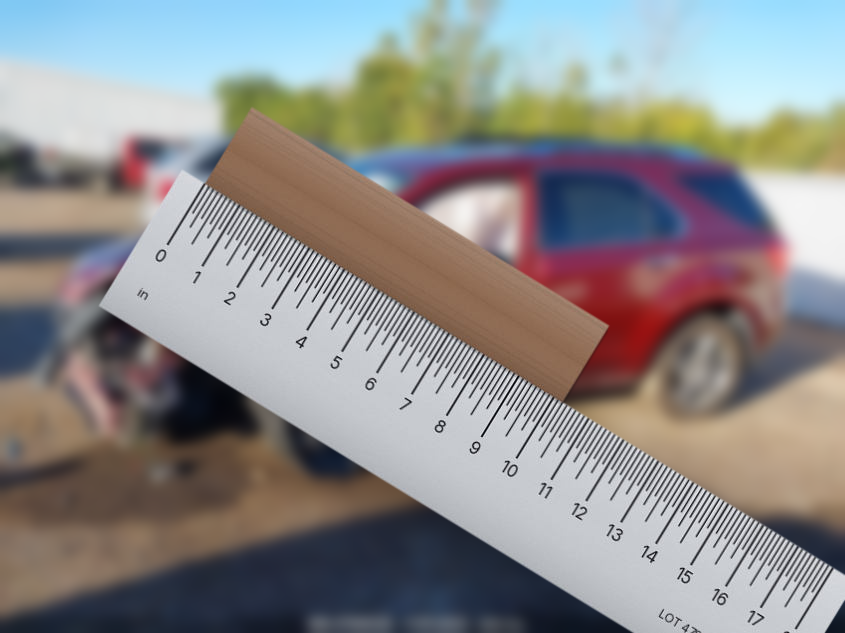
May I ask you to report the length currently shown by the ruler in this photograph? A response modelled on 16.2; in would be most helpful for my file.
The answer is 10.25; in
